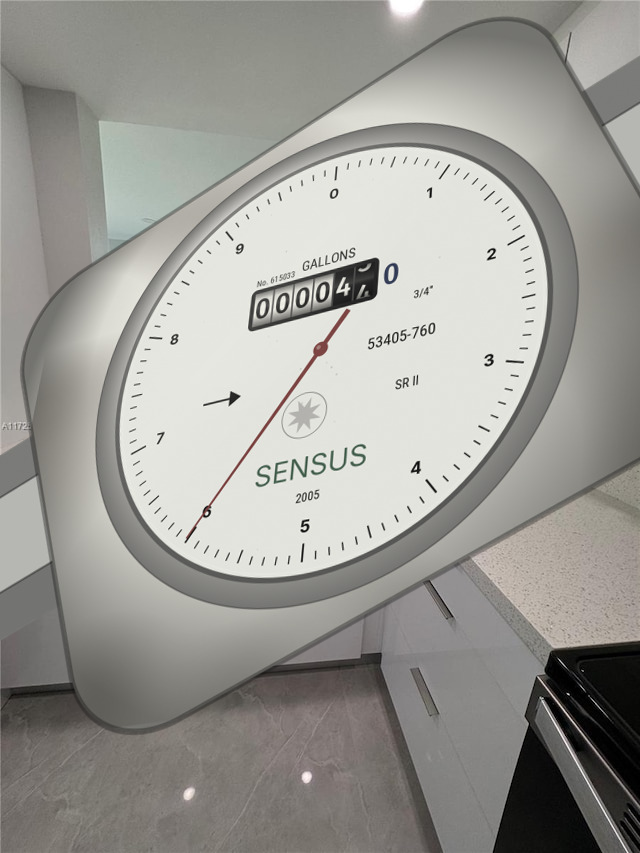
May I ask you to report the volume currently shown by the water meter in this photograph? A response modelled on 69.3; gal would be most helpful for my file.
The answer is 436.0; gal
